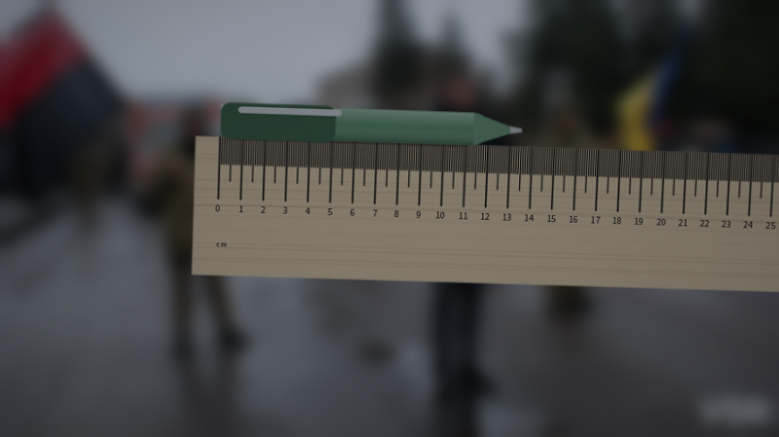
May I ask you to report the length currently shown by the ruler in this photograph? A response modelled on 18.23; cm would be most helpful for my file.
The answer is 13.5; cm
